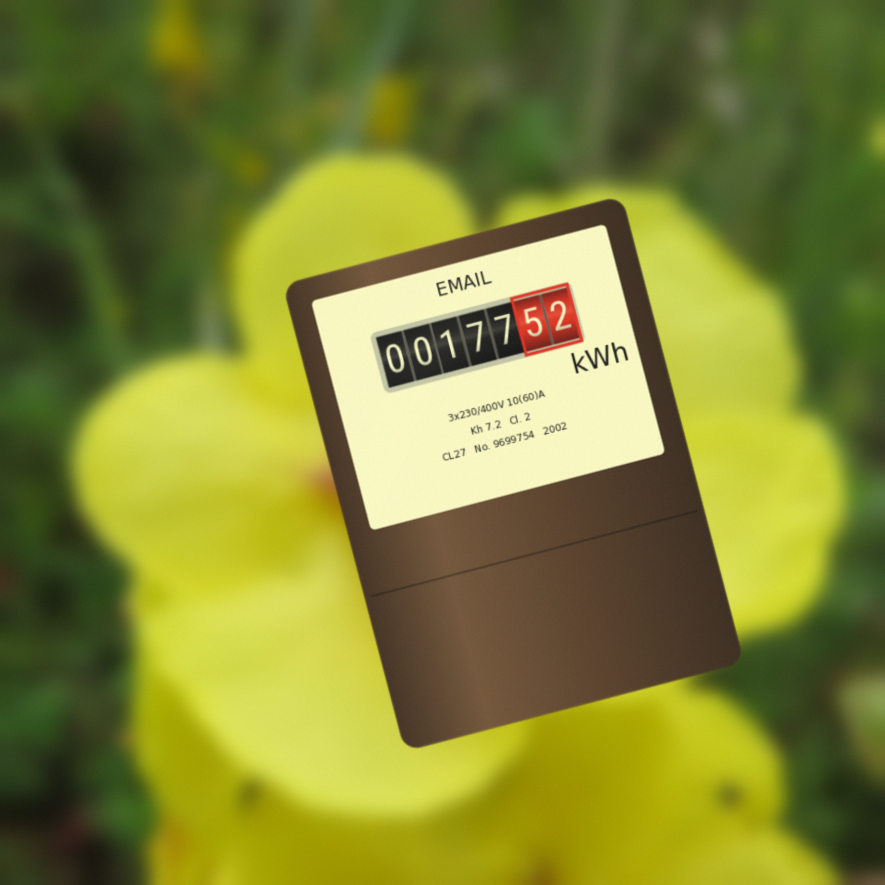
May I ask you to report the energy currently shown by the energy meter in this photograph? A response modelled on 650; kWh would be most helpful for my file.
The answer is 177.52; kWh
